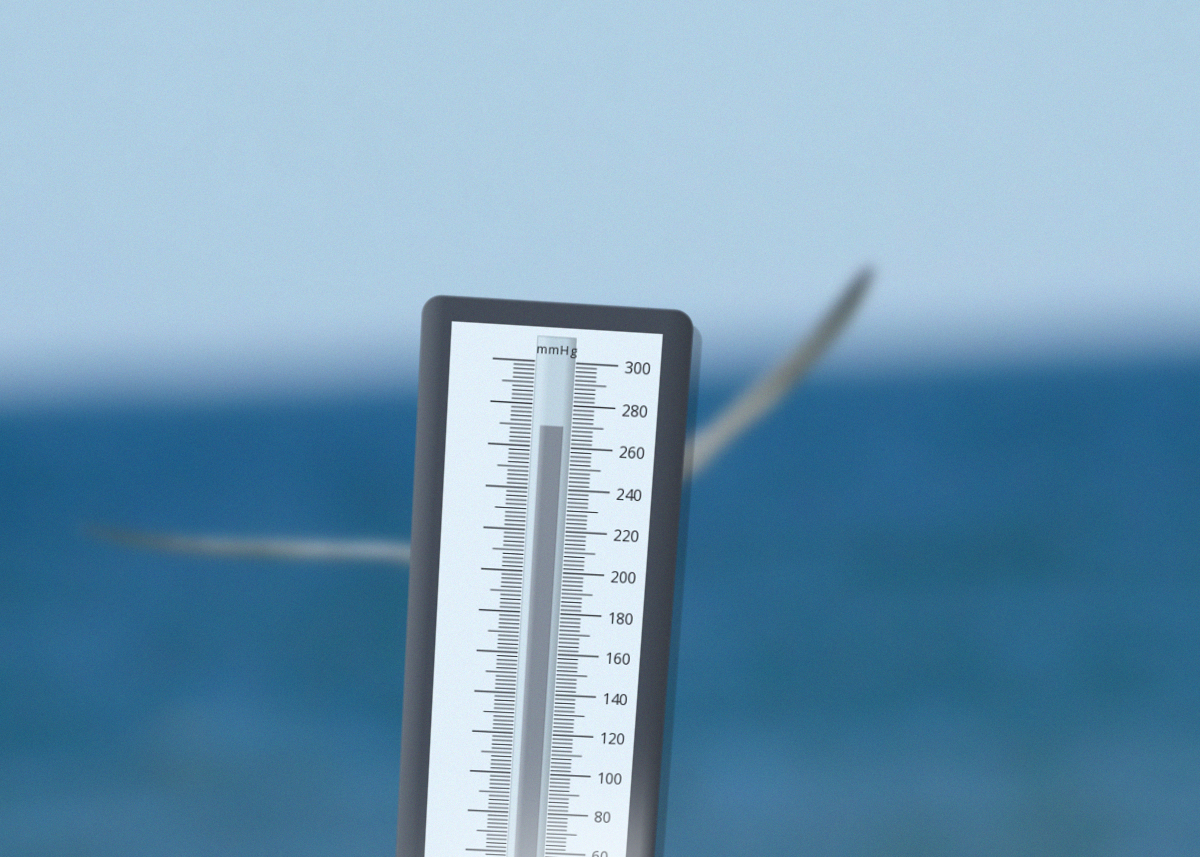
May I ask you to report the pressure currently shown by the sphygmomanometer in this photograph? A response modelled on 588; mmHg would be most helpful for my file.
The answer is 270; mmHg
